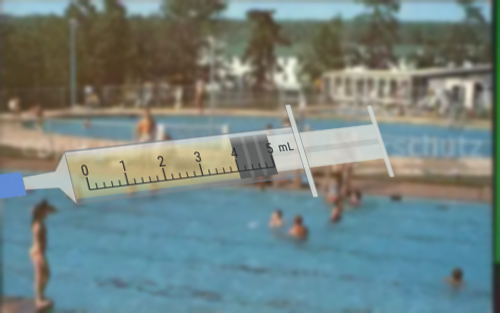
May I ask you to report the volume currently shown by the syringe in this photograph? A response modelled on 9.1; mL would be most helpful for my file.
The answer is 4; mL
